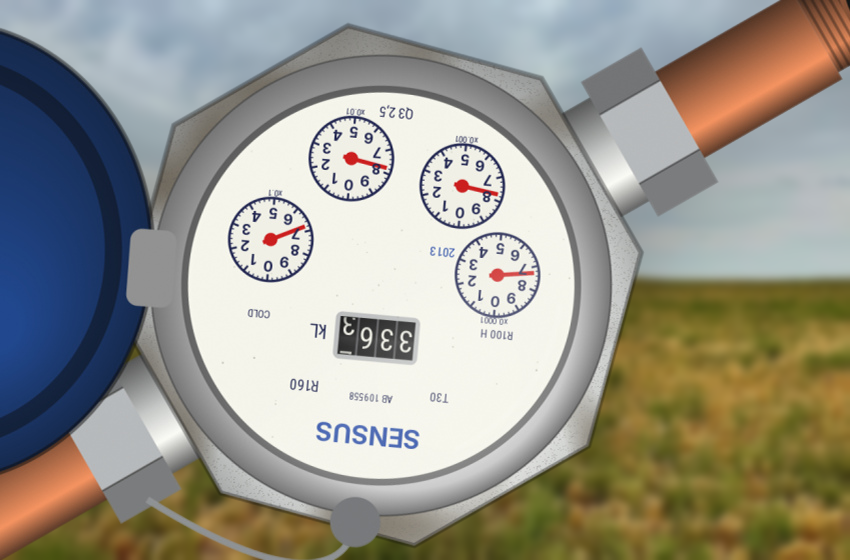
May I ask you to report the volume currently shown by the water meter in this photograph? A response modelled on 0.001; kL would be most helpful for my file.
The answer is 3362.6777; kL
